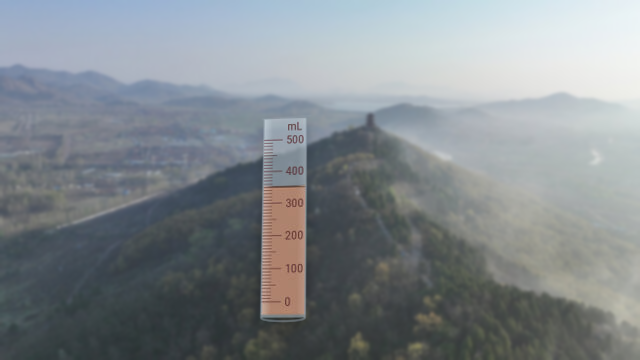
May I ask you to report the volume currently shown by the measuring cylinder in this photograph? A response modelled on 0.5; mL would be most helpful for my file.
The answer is 350; mL
